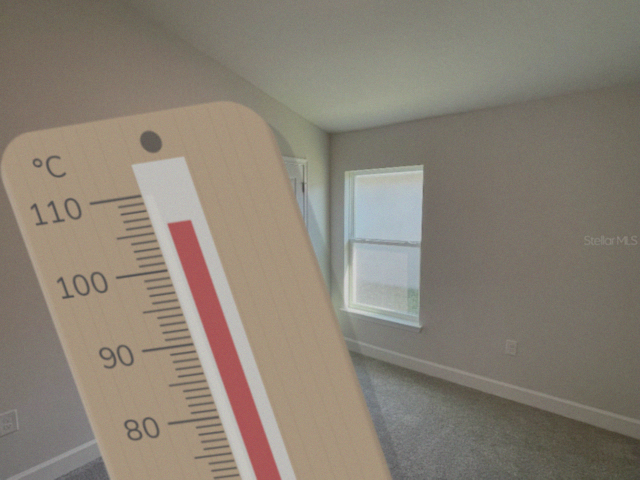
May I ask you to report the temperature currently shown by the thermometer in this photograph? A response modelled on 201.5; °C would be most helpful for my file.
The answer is 106; °C
